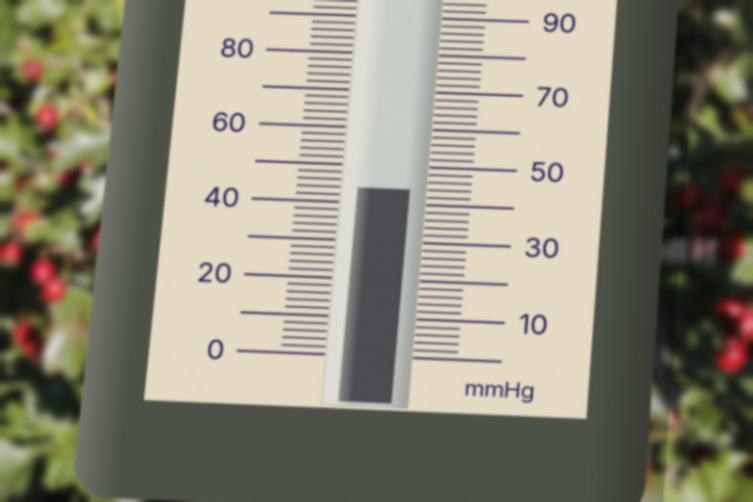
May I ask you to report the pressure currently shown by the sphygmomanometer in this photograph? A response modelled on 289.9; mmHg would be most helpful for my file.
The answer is 44; mmHg
